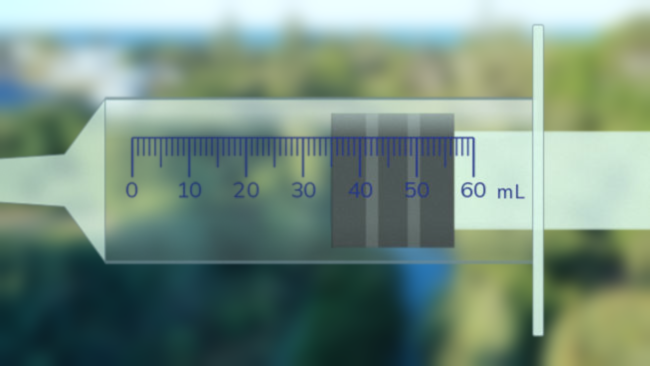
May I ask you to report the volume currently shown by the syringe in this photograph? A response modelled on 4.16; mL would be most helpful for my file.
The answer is 35; mL
